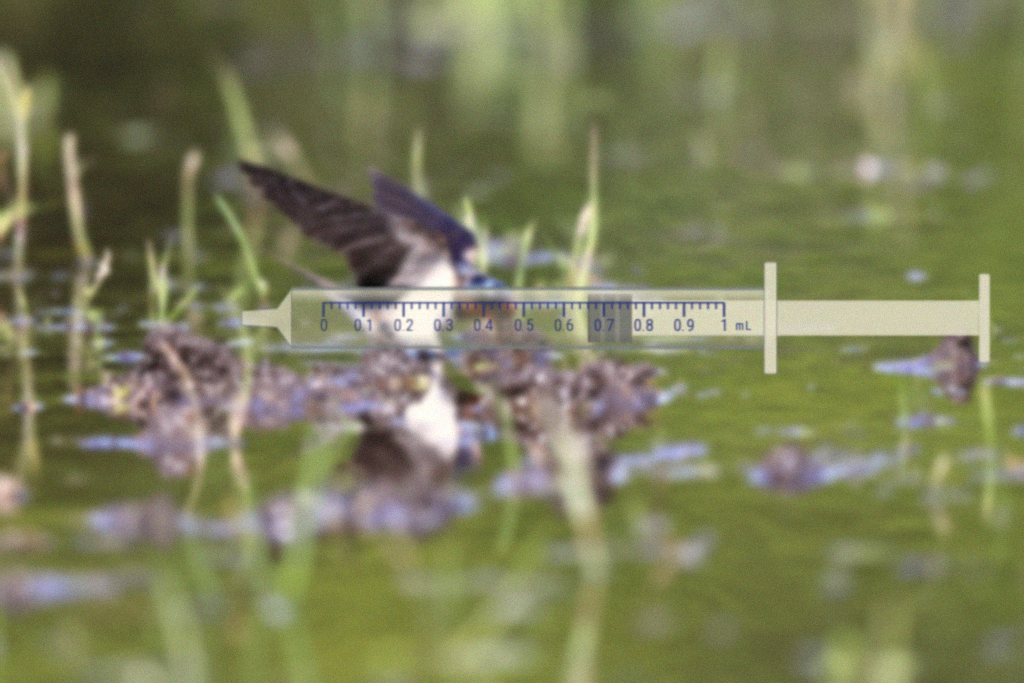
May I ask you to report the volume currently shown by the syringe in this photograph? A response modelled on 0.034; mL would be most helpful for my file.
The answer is 0.66; mL
